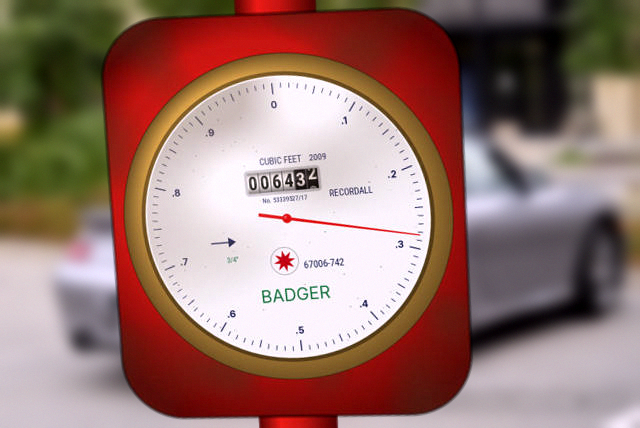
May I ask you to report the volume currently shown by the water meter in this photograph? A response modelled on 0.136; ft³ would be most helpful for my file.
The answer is 6432.28; ft³
